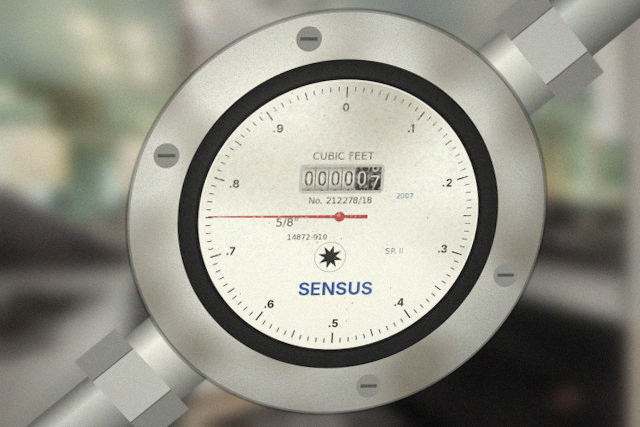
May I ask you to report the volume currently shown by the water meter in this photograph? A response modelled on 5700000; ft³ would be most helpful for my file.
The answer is 6.75; ft³
